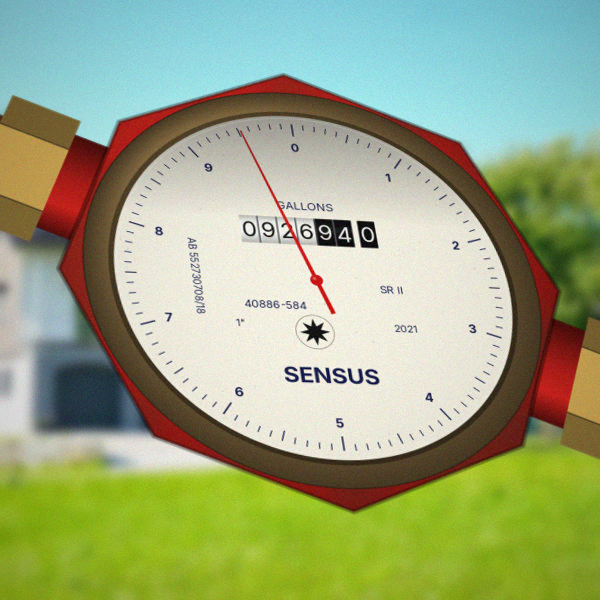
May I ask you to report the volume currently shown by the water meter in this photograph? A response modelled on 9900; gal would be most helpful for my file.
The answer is 926939.5; gal
